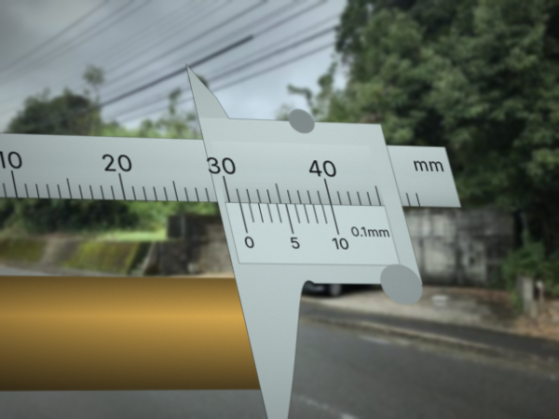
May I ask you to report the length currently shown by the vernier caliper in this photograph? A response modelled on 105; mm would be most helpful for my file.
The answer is 31.0; mm
